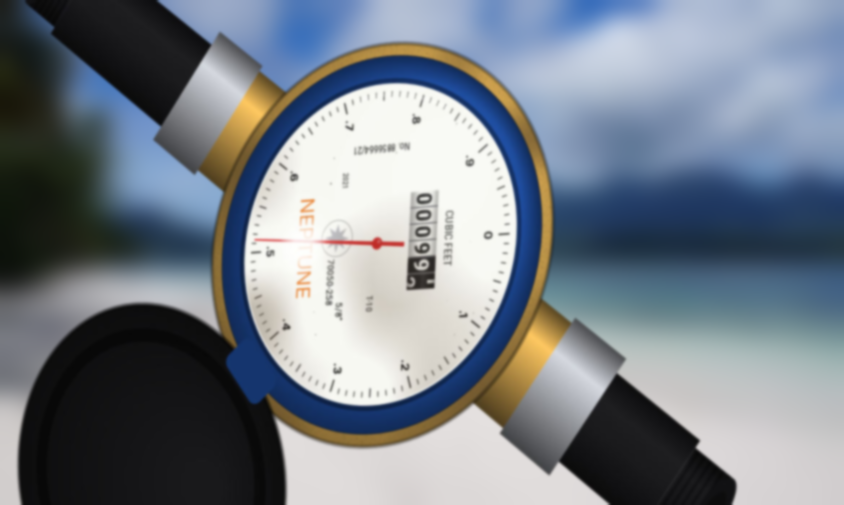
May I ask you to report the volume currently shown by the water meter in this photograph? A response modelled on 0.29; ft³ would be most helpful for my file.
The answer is 991.51; ft³
